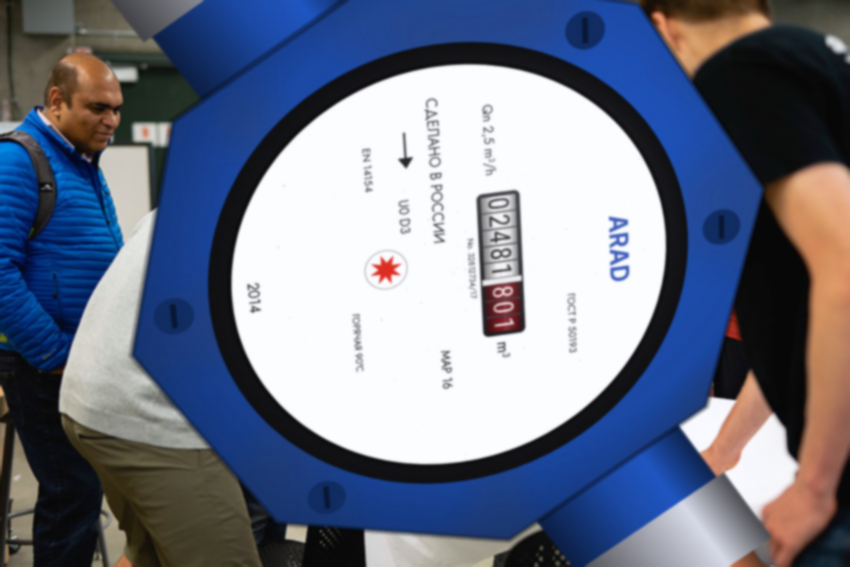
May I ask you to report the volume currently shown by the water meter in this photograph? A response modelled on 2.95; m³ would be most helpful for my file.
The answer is 2481.801; m³
